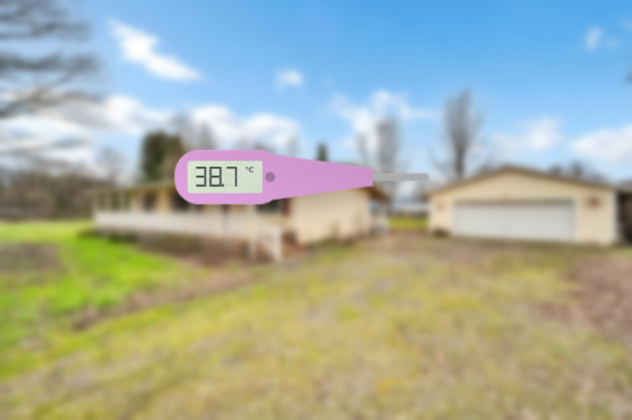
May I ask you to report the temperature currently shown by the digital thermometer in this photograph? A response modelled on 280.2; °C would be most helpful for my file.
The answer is 38.7; °C
